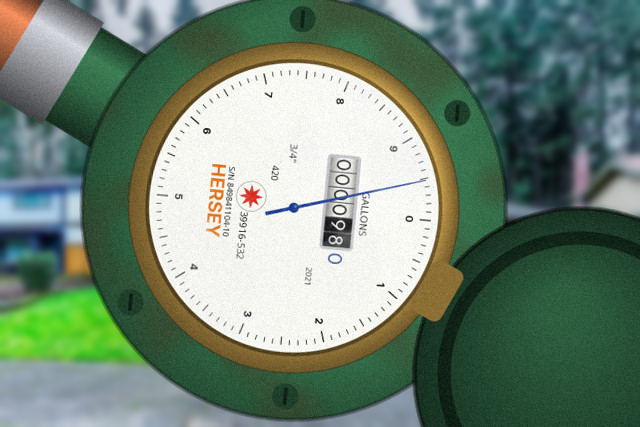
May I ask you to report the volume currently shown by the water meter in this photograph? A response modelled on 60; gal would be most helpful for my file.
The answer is 979.5; gal
